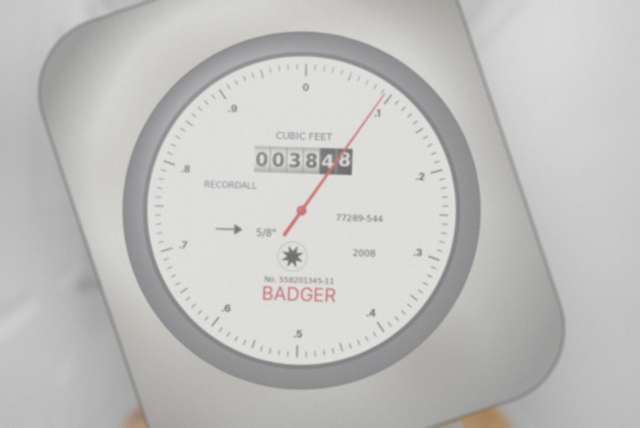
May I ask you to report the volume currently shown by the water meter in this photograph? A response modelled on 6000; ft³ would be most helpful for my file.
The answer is 3848.09; ft³
